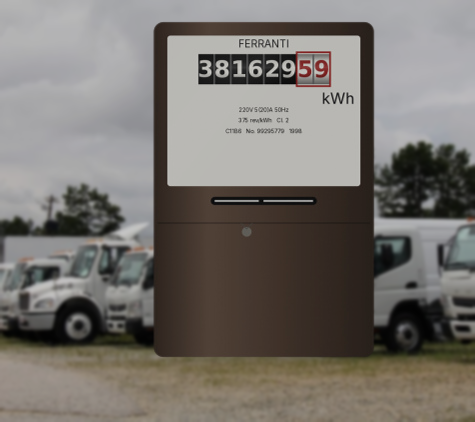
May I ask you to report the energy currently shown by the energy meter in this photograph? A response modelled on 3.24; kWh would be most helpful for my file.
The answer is 381629.59; kWh
